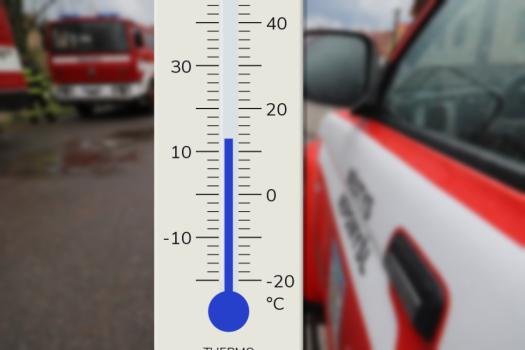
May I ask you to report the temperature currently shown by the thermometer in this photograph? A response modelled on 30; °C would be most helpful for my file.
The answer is 13; °C
